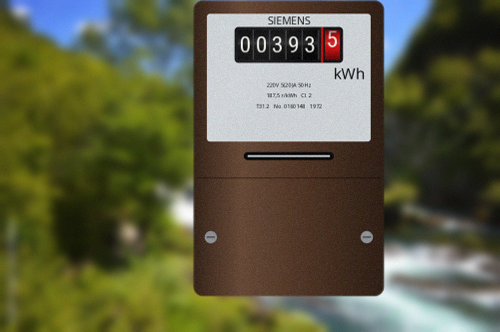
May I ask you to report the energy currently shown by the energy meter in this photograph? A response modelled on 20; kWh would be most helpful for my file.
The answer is 393.5; kWh
